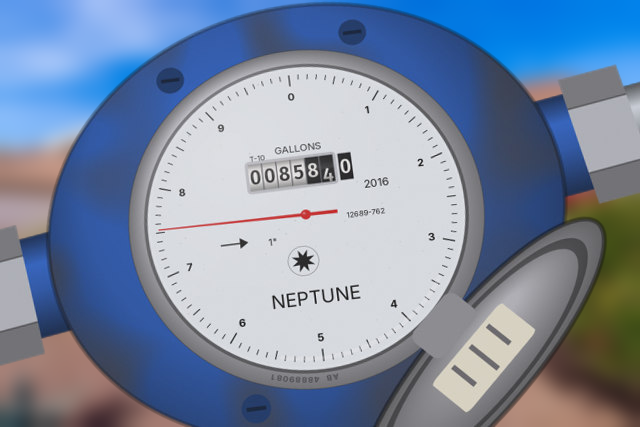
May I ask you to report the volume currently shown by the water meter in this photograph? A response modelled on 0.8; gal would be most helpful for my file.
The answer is 85837.5; gal
